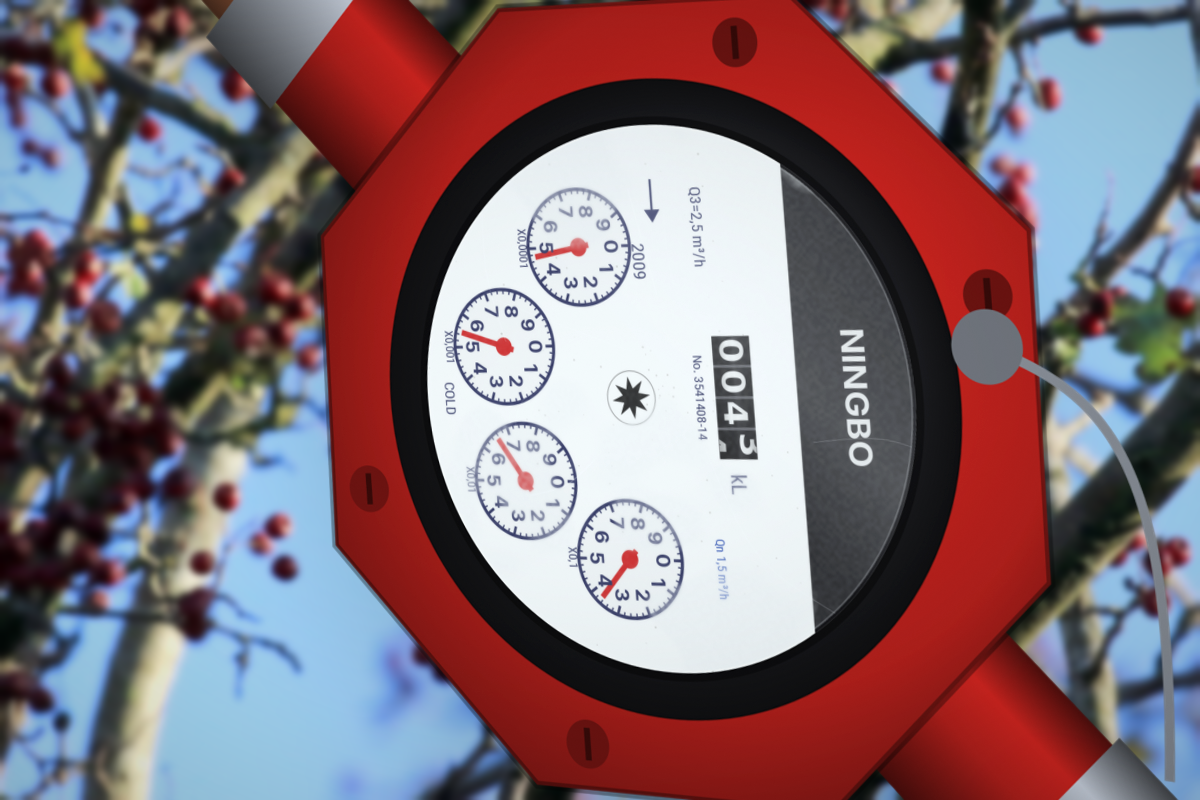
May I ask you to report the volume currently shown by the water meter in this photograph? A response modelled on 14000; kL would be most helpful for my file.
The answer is 43.3654; kL
